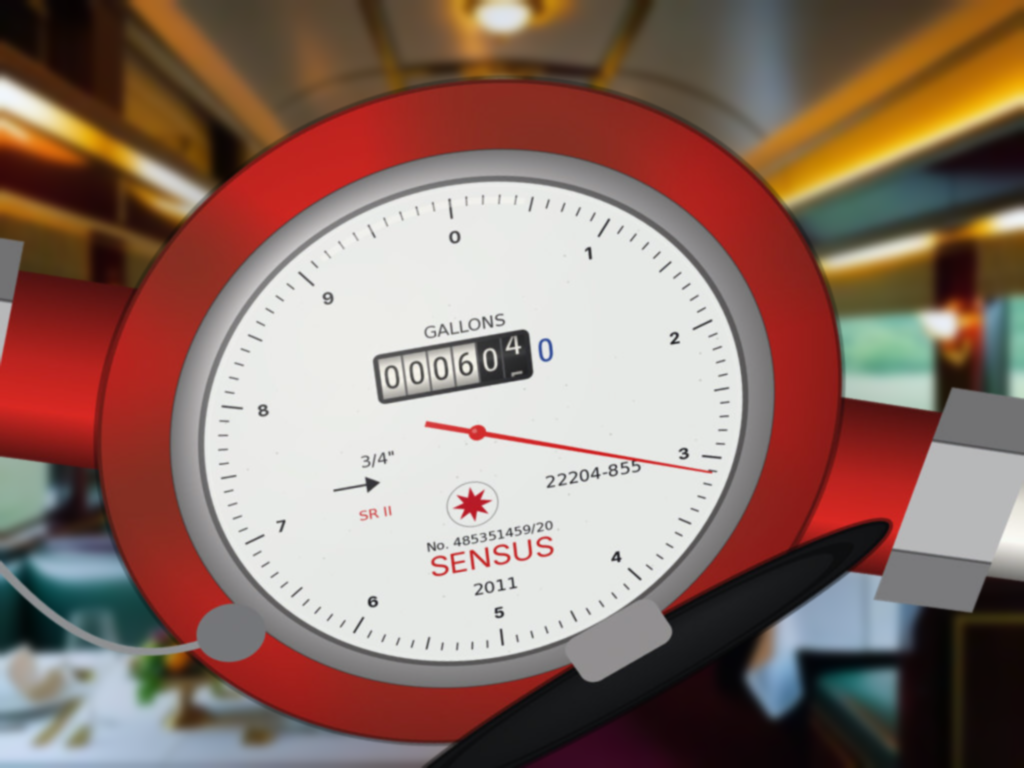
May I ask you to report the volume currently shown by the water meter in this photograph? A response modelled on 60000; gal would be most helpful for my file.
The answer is 6043.1; gal
